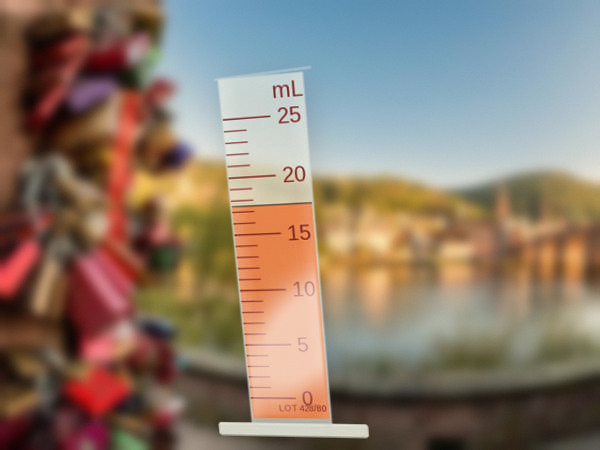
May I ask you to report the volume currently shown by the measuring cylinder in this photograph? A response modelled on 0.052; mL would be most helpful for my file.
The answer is 17.5; mL
